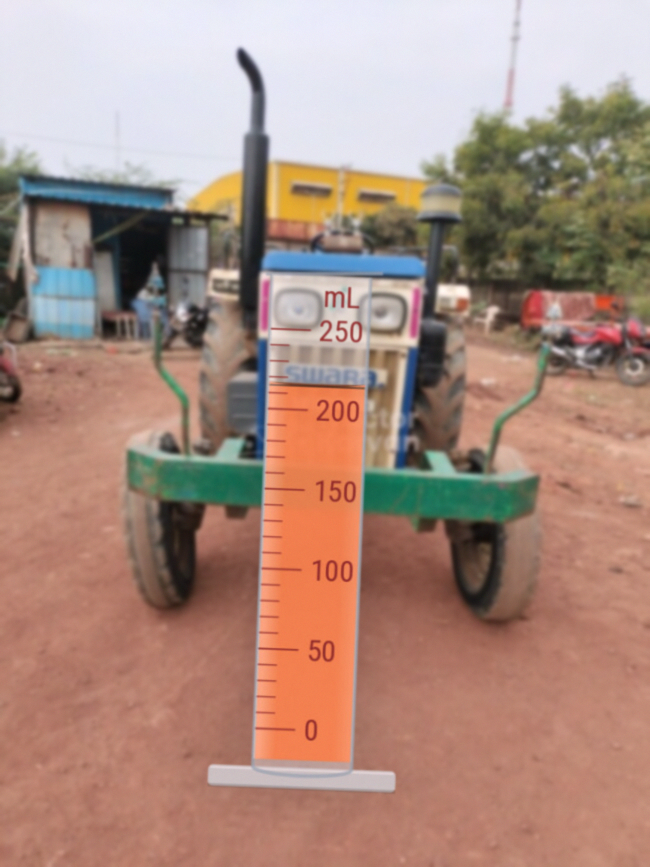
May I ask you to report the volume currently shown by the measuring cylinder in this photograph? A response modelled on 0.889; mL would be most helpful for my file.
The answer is 215; mL
